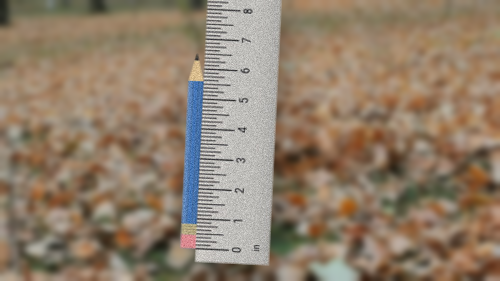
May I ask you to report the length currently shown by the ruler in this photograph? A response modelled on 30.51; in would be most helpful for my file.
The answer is 6.5; in
